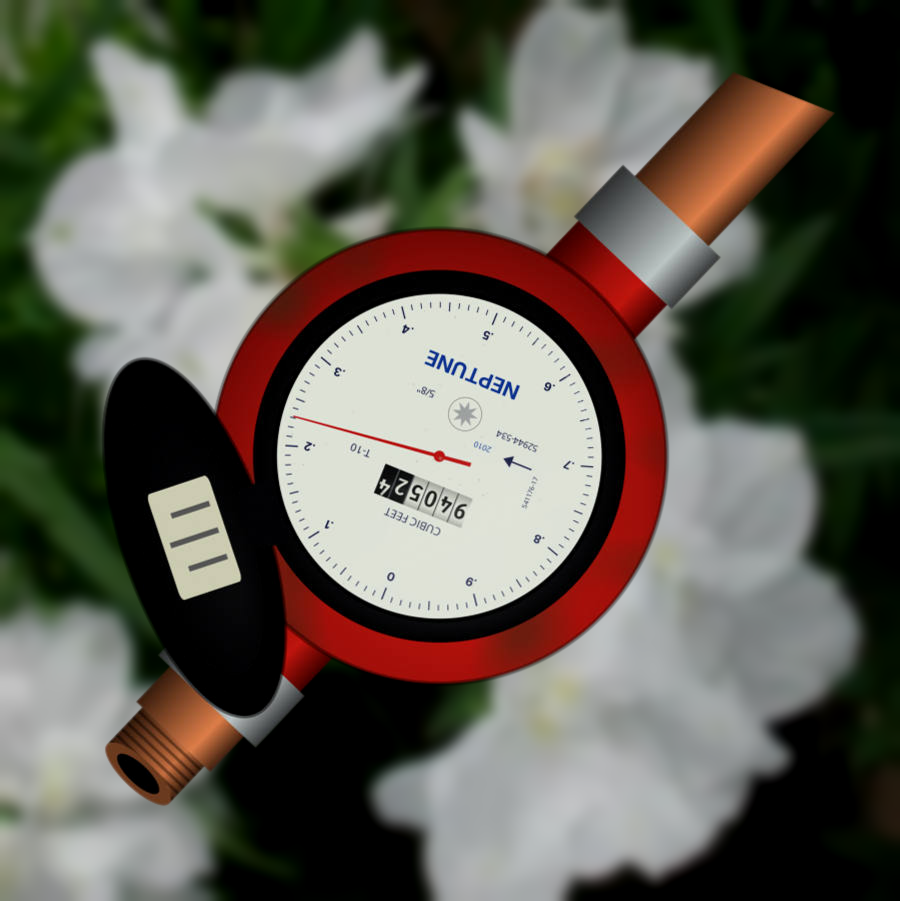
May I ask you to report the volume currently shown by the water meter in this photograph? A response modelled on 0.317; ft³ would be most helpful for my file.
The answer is 940524.23; ft³
